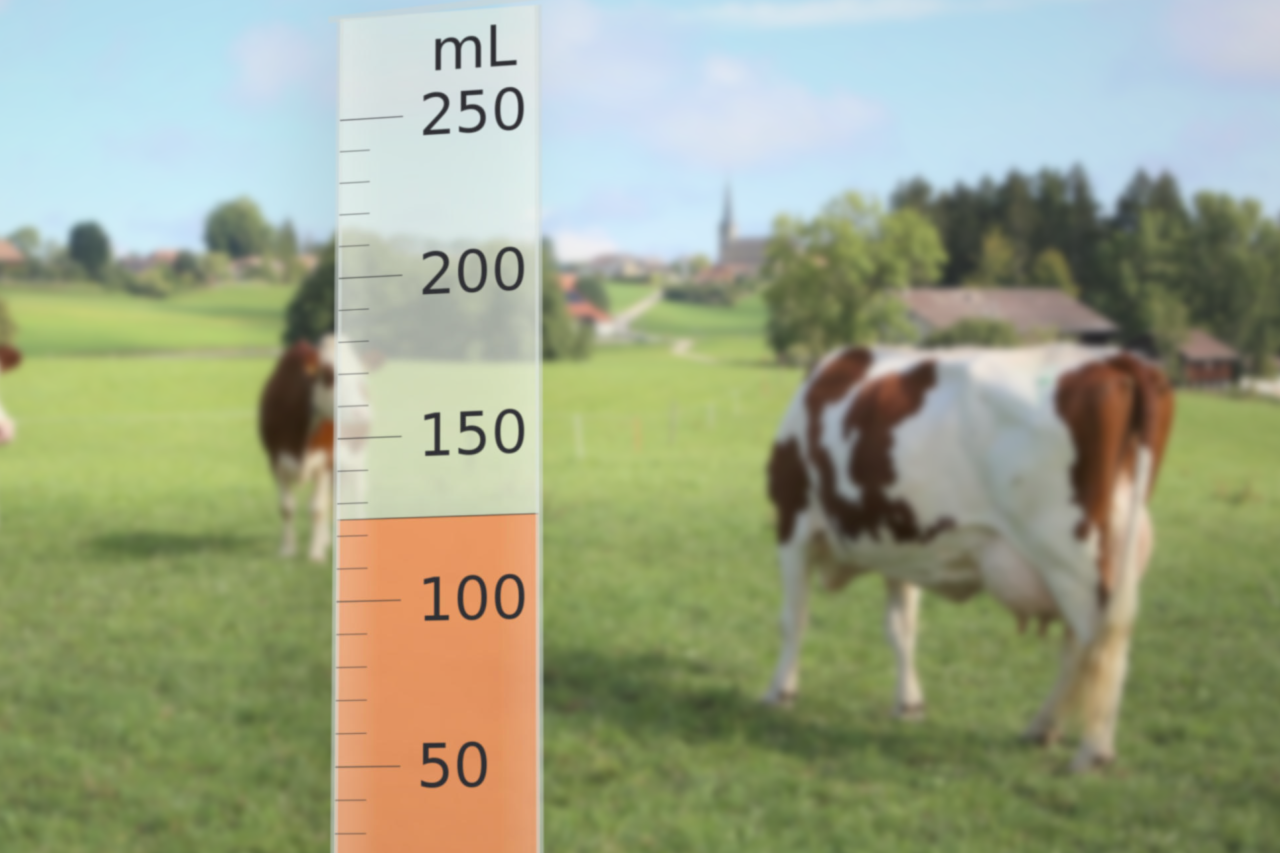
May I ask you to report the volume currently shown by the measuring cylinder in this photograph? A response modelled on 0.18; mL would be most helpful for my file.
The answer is 125; mL
